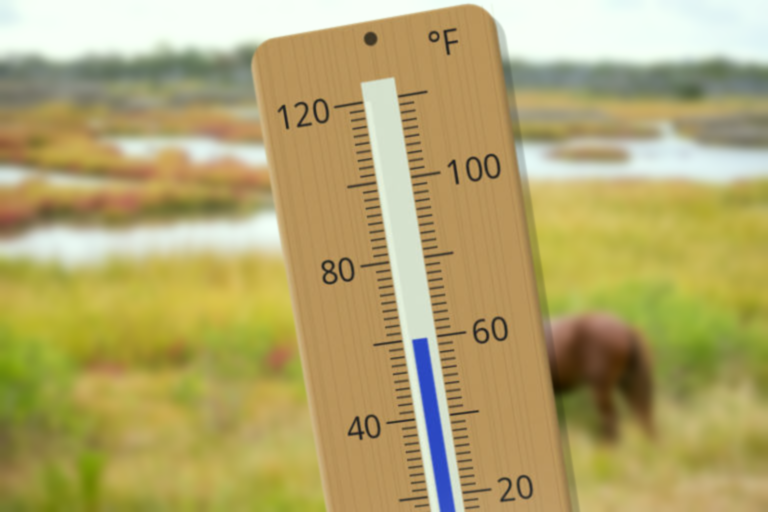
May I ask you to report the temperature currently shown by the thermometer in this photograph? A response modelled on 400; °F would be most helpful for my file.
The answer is 60; °F
